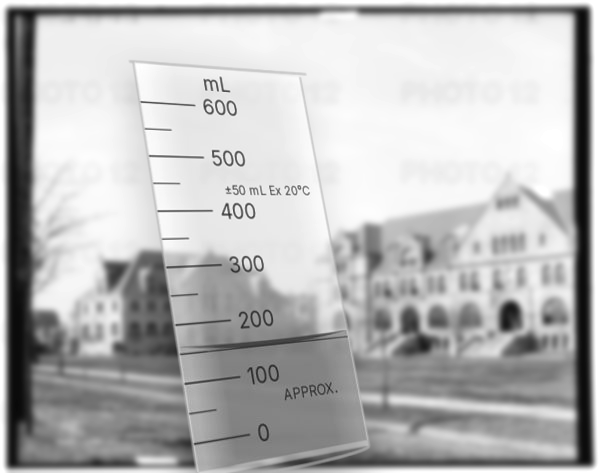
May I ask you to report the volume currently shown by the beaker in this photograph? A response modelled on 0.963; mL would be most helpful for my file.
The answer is 150; mL
